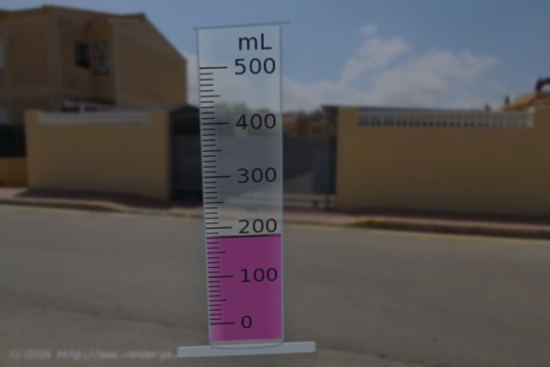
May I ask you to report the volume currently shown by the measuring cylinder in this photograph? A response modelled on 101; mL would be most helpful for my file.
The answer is 180; mL
